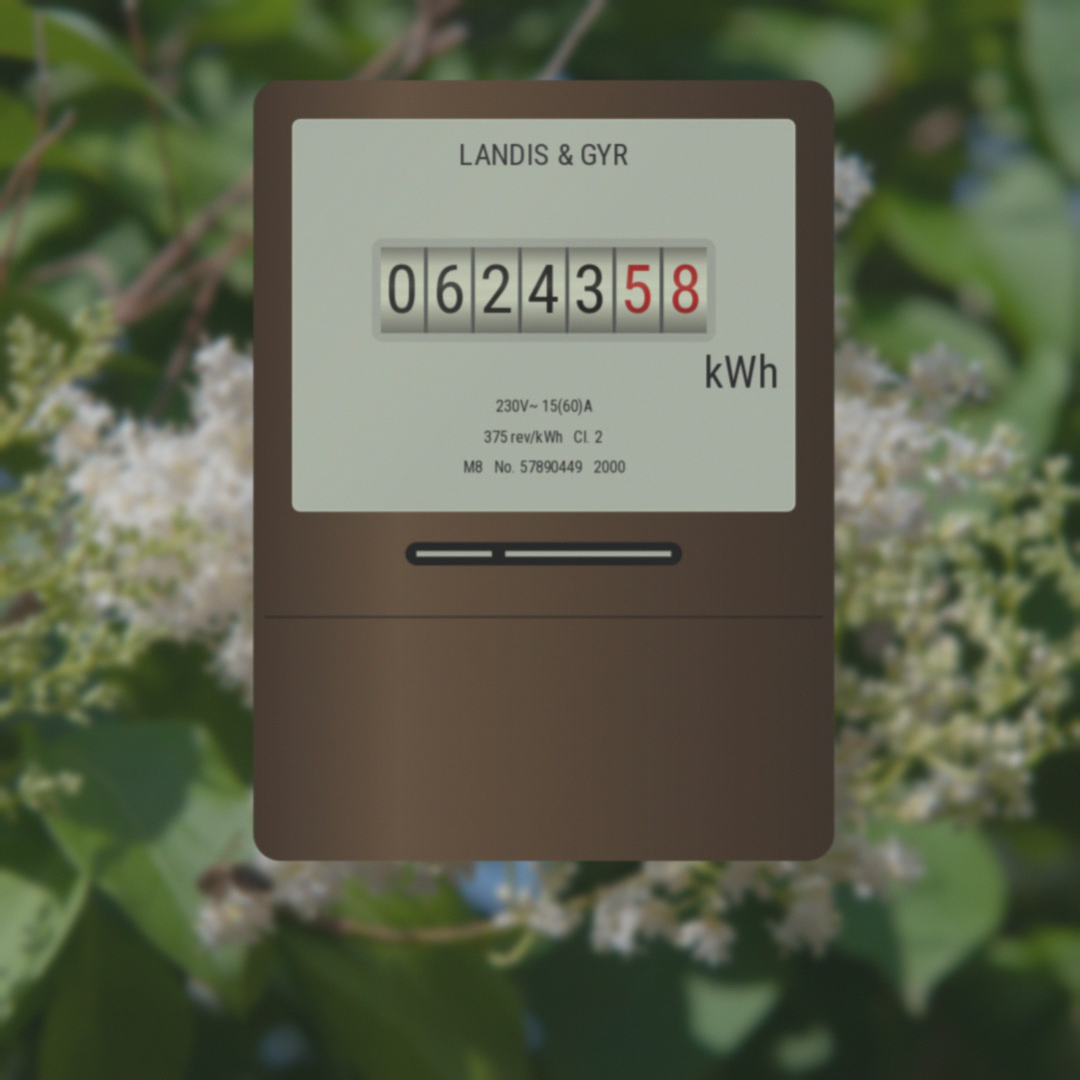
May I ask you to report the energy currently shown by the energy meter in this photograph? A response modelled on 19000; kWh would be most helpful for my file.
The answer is 6243.58; kWh
